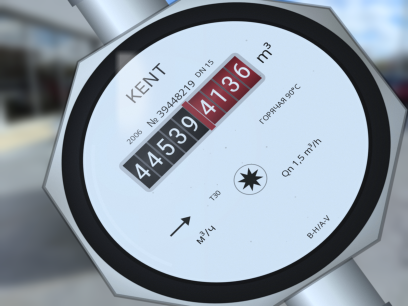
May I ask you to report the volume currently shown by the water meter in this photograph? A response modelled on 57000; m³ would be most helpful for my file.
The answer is 44539.4136; m³
